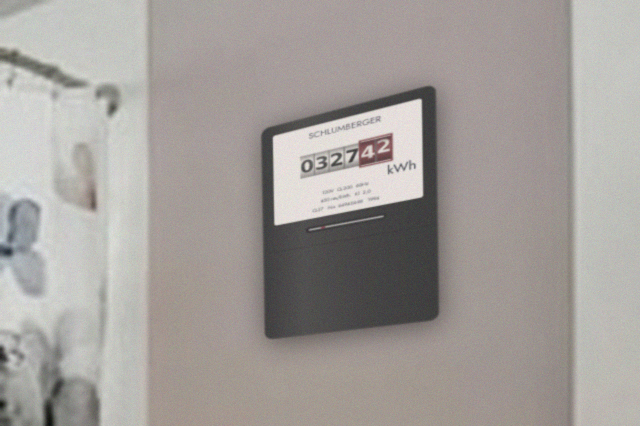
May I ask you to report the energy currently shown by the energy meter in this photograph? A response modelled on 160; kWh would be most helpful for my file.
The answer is 327.42; kWh
